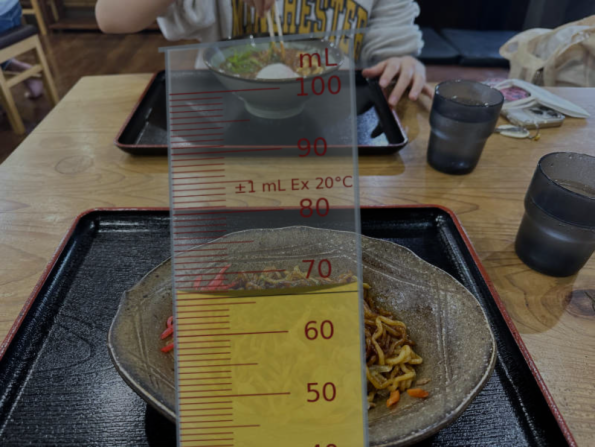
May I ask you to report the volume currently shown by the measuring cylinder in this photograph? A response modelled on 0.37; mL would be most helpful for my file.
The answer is 66; mL
